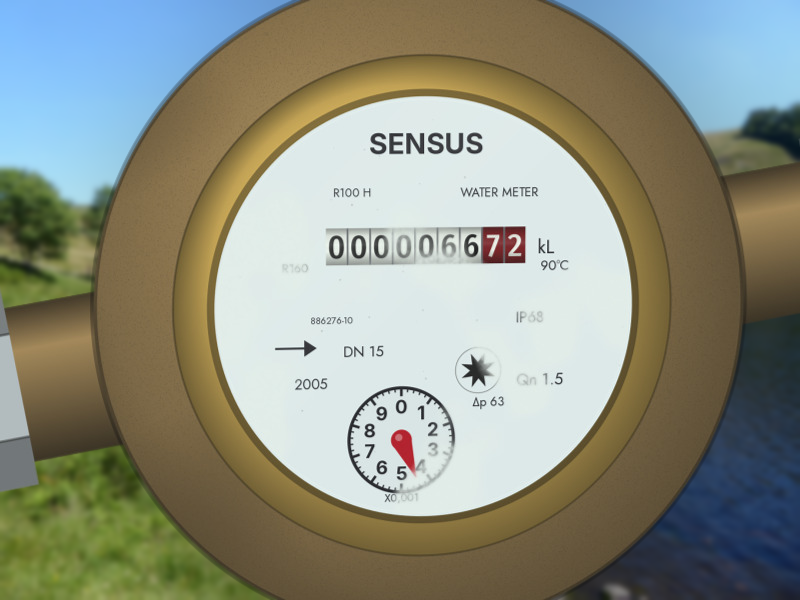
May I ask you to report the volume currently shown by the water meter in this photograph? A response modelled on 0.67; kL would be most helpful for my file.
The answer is 66.724; kL
